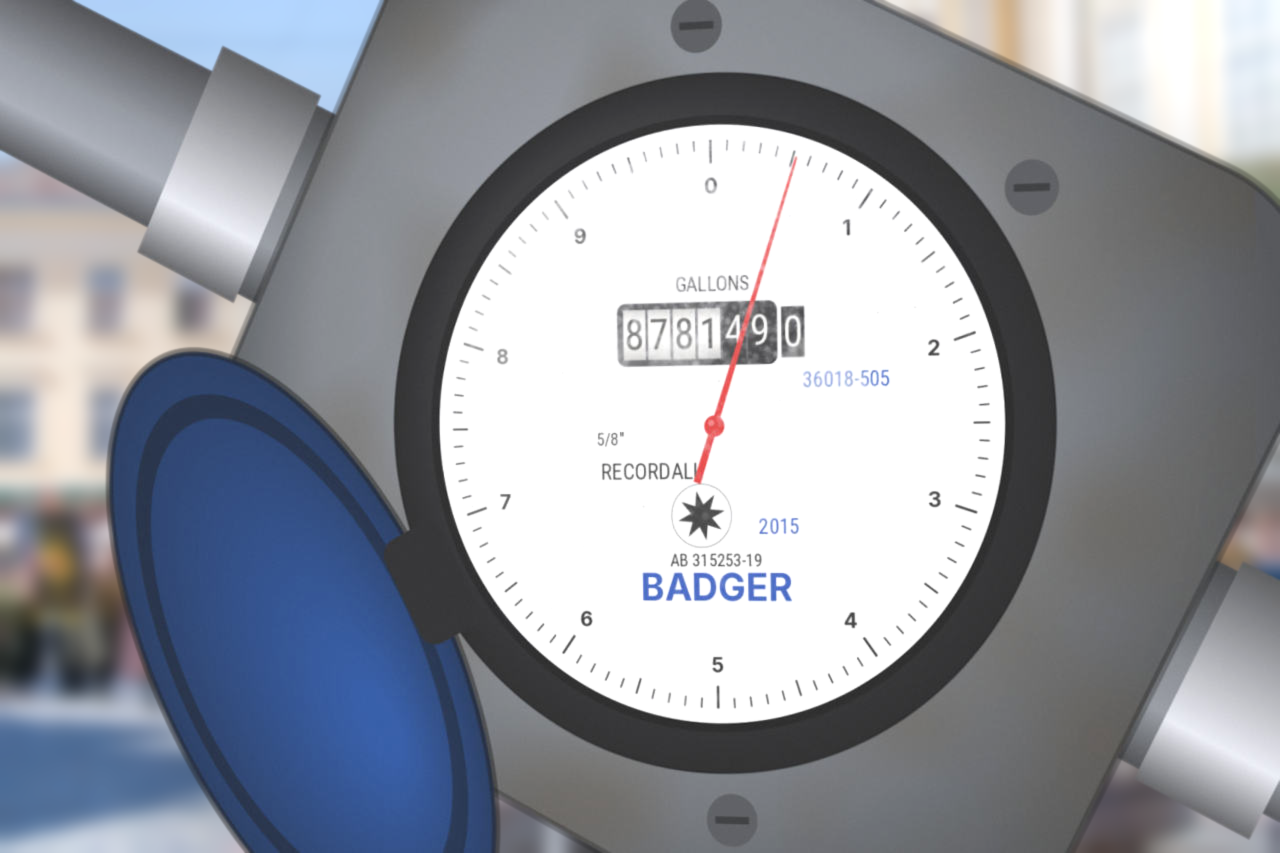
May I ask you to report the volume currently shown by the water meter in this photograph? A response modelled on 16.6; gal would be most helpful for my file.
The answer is 8781490.5; gal
